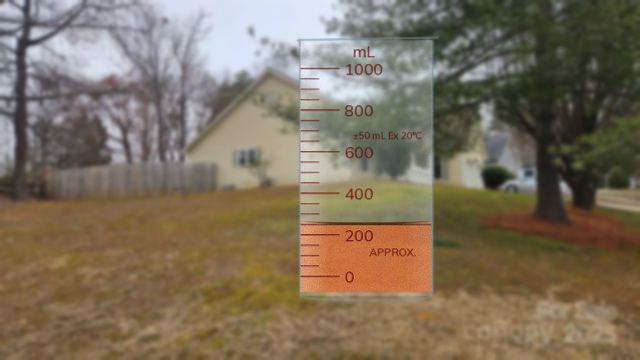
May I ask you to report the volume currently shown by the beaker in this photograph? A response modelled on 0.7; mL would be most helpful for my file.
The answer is 250; mL
